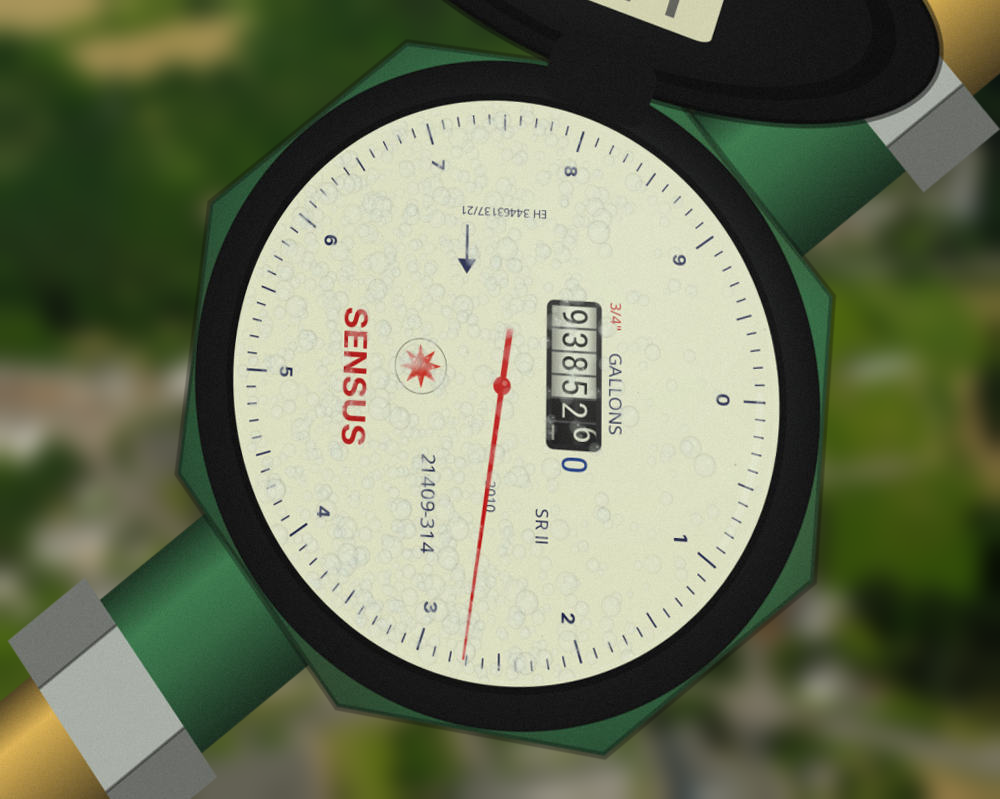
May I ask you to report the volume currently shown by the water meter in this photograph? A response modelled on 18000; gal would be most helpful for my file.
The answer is 9385262.7; gal
